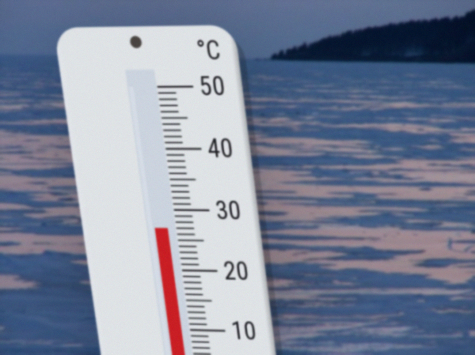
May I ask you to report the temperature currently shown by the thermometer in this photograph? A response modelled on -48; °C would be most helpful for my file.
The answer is 27; °C
